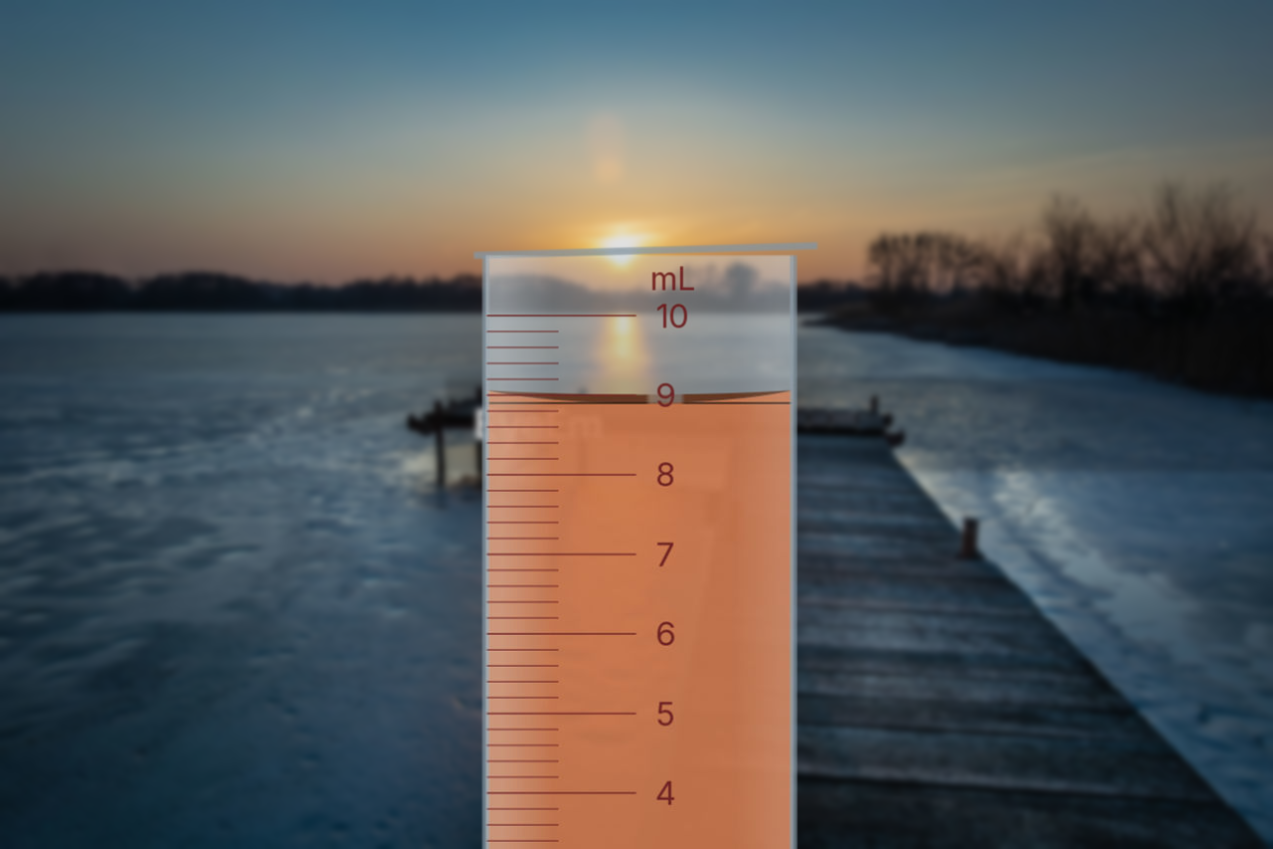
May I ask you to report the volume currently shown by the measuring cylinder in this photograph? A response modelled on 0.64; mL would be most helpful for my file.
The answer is 8.9; mL
